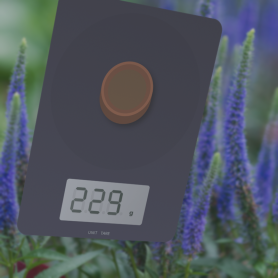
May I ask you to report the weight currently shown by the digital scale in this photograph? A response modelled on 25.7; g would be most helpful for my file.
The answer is 229; g
